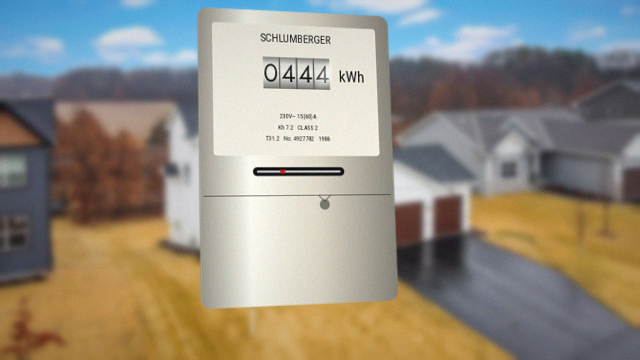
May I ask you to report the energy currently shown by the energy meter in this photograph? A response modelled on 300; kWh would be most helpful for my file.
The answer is 444; kWh
